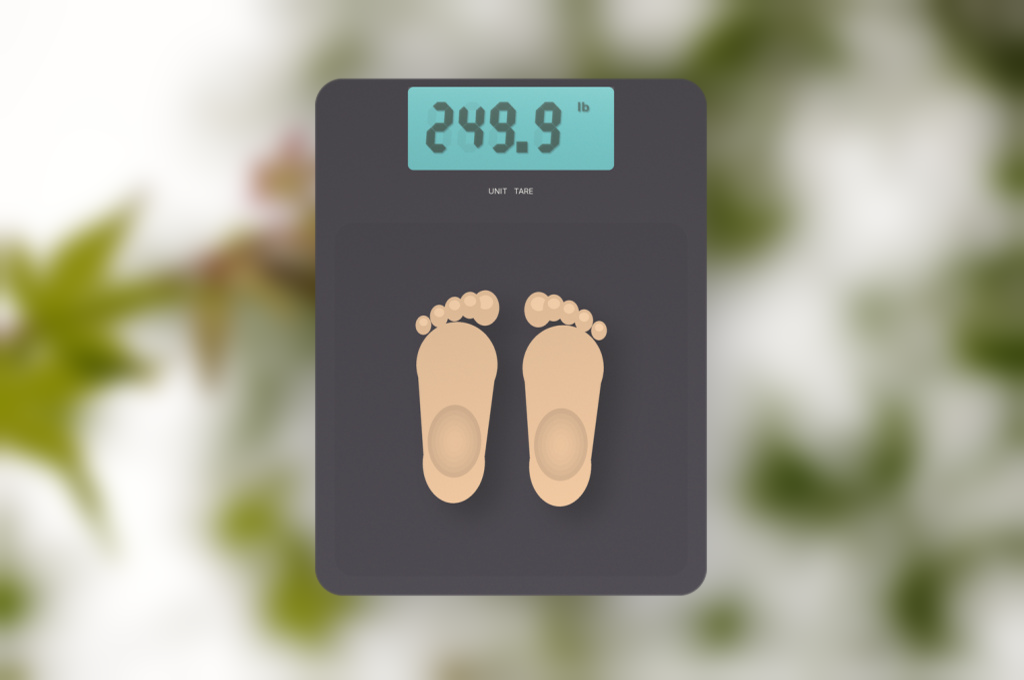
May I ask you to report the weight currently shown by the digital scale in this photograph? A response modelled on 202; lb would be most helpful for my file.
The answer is 249.9; lb
